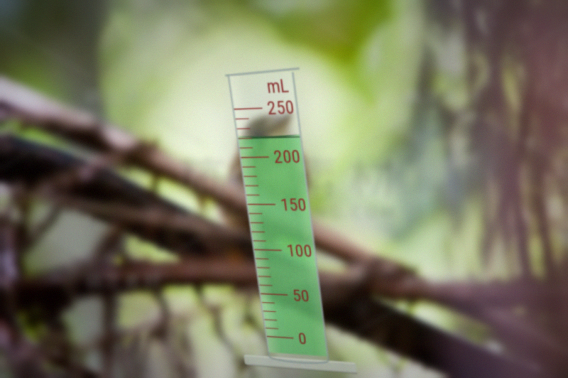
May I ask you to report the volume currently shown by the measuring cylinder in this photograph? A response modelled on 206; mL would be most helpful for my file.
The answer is 220; mL
